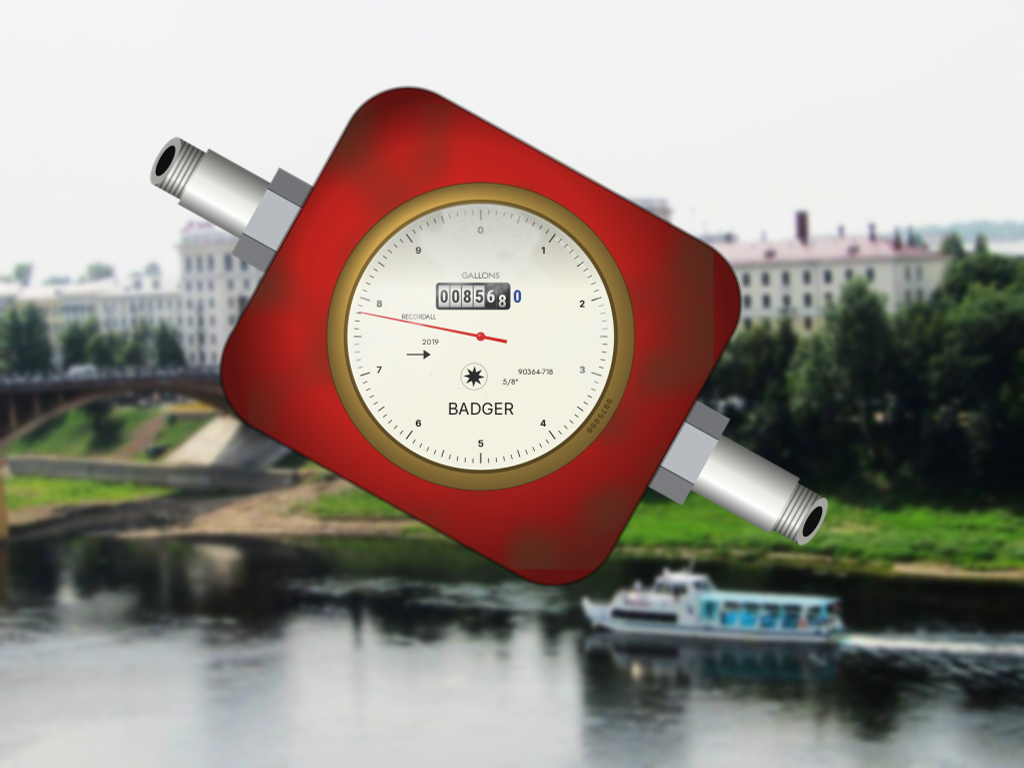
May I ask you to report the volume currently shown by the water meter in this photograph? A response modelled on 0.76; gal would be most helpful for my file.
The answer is 85677.8; gal
